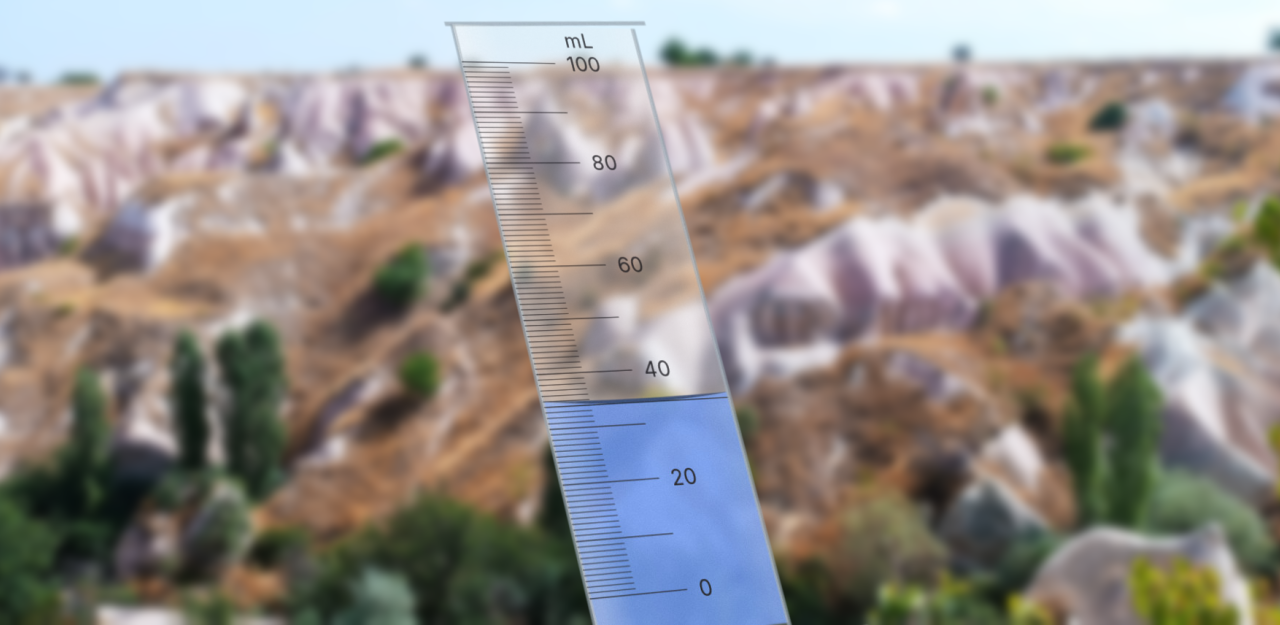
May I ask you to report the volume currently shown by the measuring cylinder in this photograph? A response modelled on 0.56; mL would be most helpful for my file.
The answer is 34; mL
